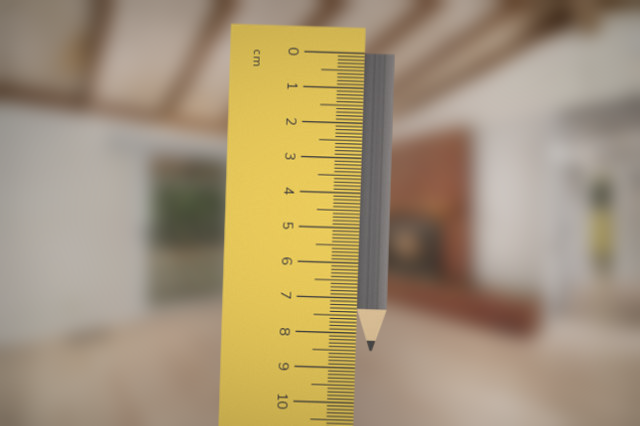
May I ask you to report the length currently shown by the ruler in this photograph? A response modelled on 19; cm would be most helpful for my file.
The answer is 8.5; cm
